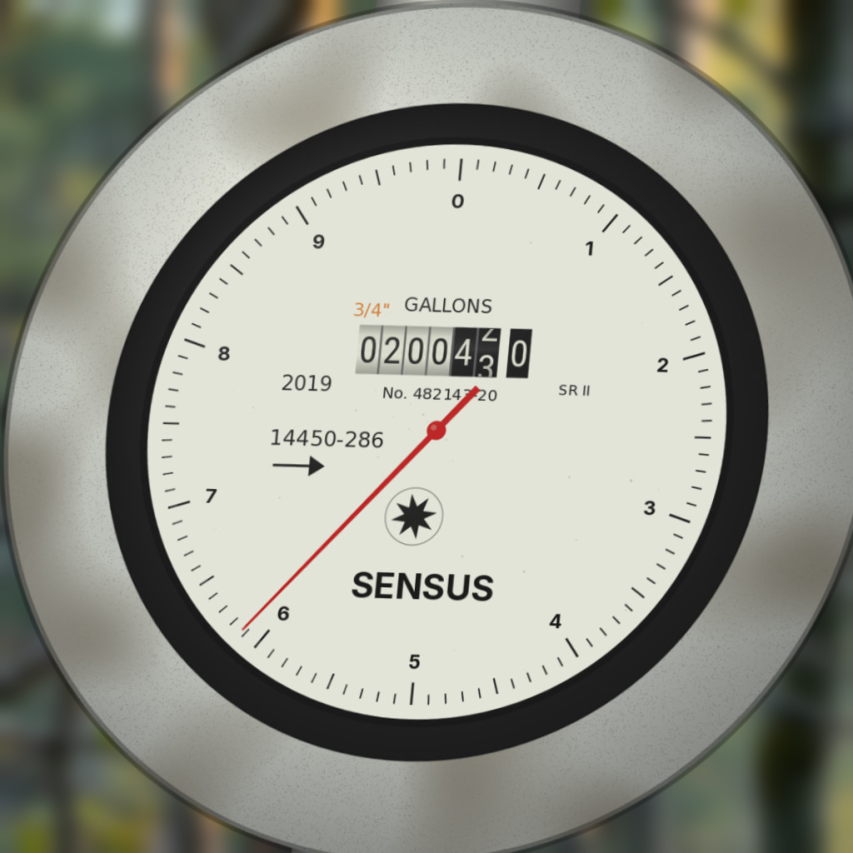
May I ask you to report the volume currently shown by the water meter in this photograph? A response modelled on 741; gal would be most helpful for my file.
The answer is 200426.1; gal
